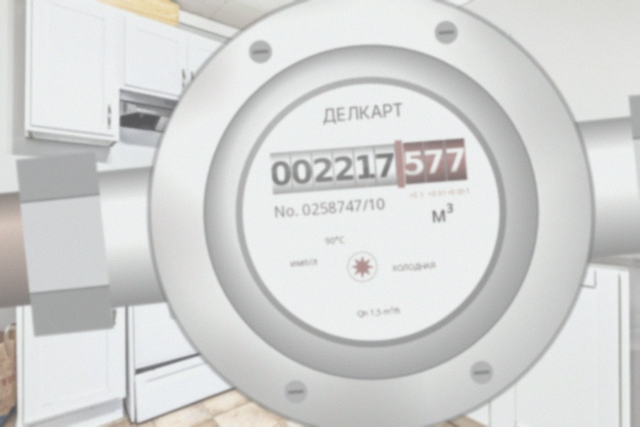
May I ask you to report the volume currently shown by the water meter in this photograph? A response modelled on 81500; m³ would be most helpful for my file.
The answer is 2217.577; m³
